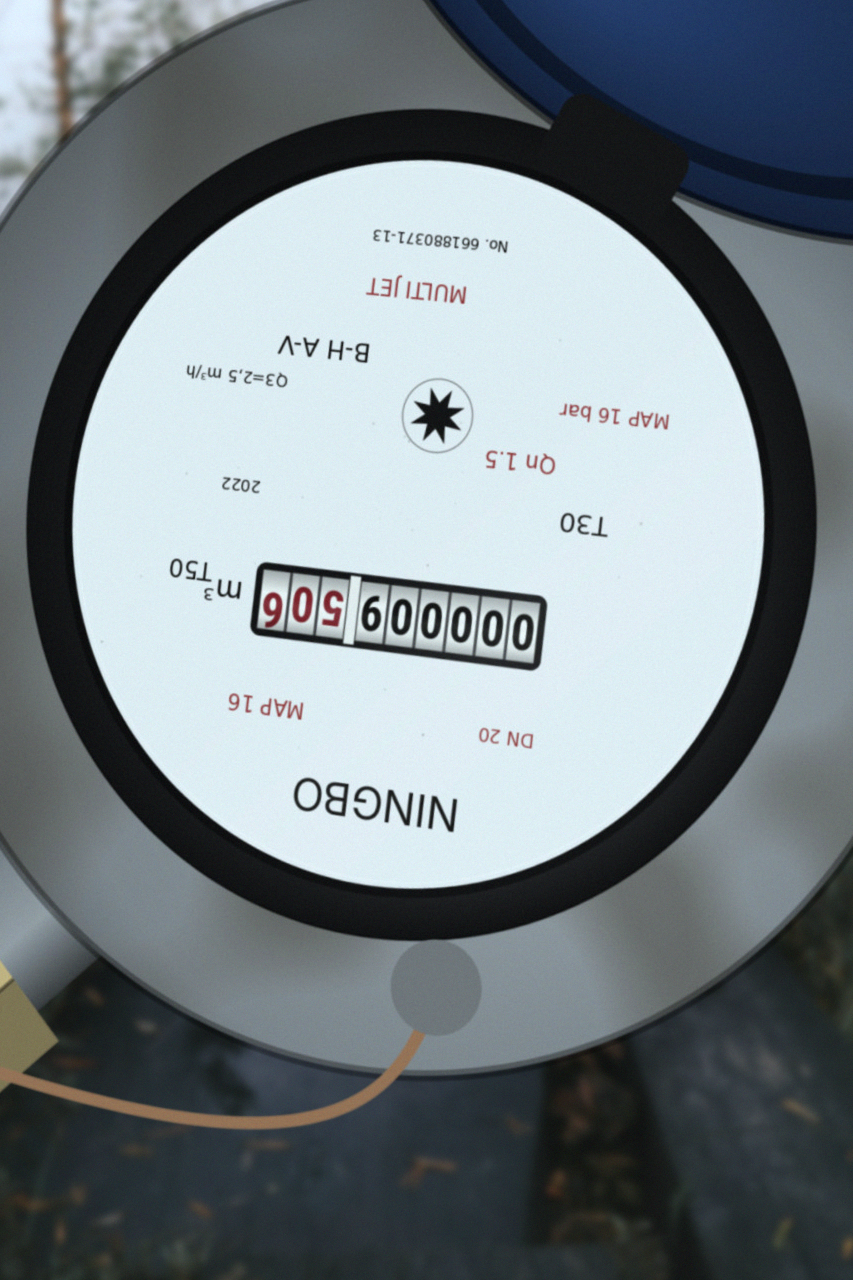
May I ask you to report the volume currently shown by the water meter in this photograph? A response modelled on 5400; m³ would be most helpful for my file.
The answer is 9.506; m³
